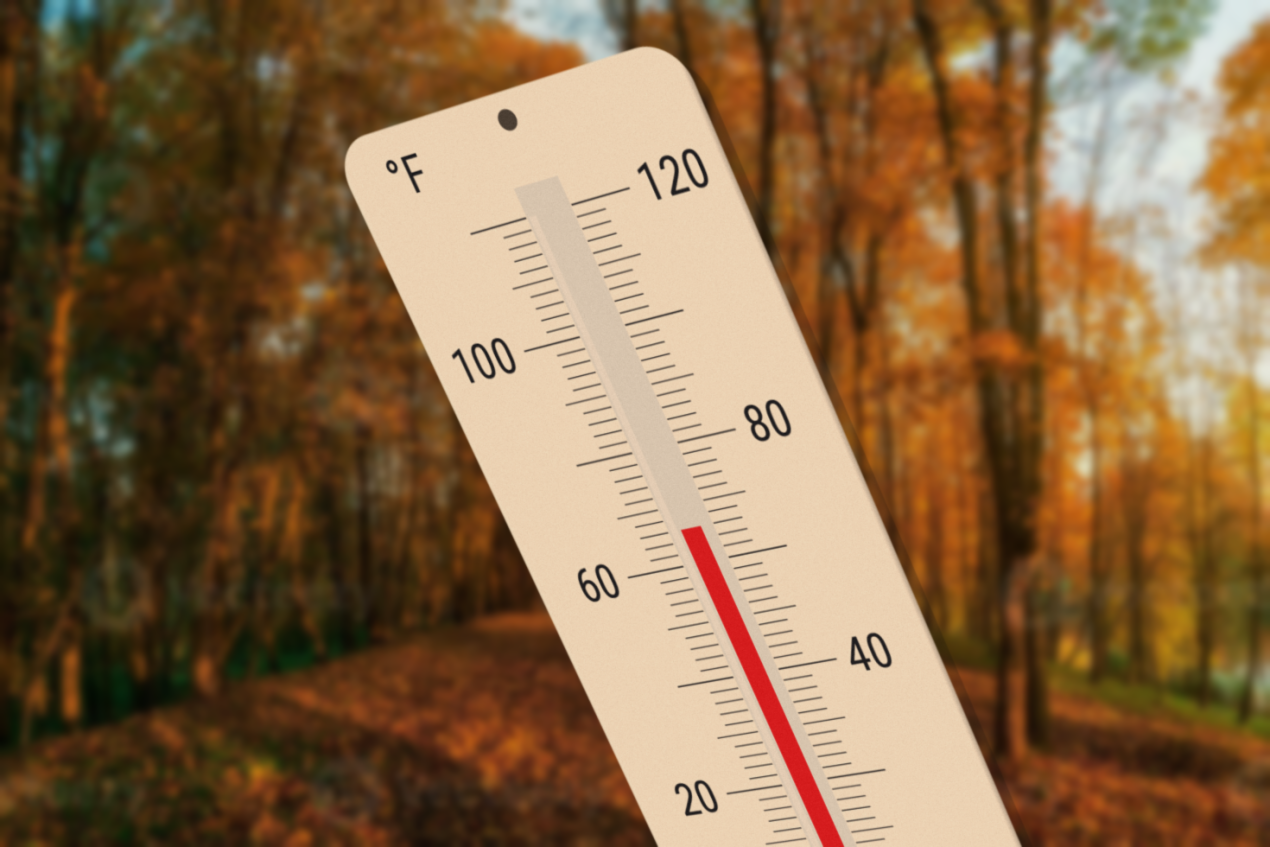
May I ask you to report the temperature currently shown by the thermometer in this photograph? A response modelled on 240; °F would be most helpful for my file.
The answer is 66; °F
